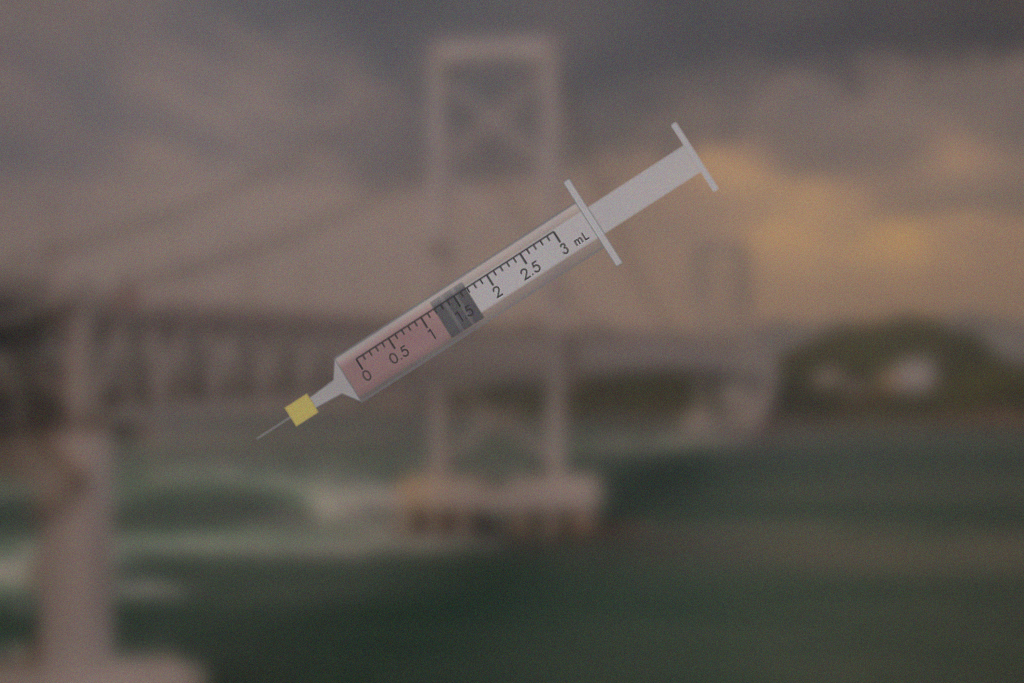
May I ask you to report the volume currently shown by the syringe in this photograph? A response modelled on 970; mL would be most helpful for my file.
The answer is 1.2; mL
